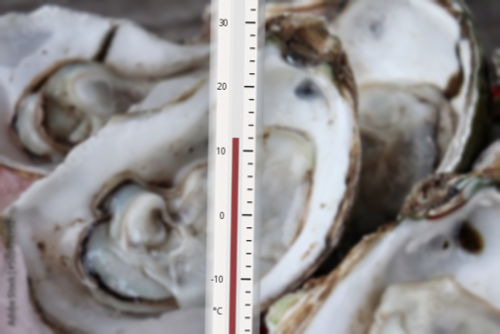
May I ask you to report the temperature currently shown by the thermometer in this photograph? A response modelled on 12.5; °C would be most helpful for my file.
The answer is 12; °C
